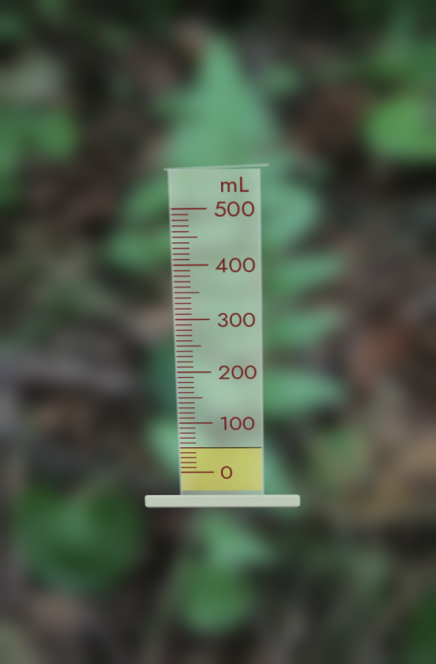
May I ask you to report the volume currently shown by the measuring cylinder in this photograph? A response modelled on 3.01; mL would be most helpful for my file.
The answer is 50; mL
